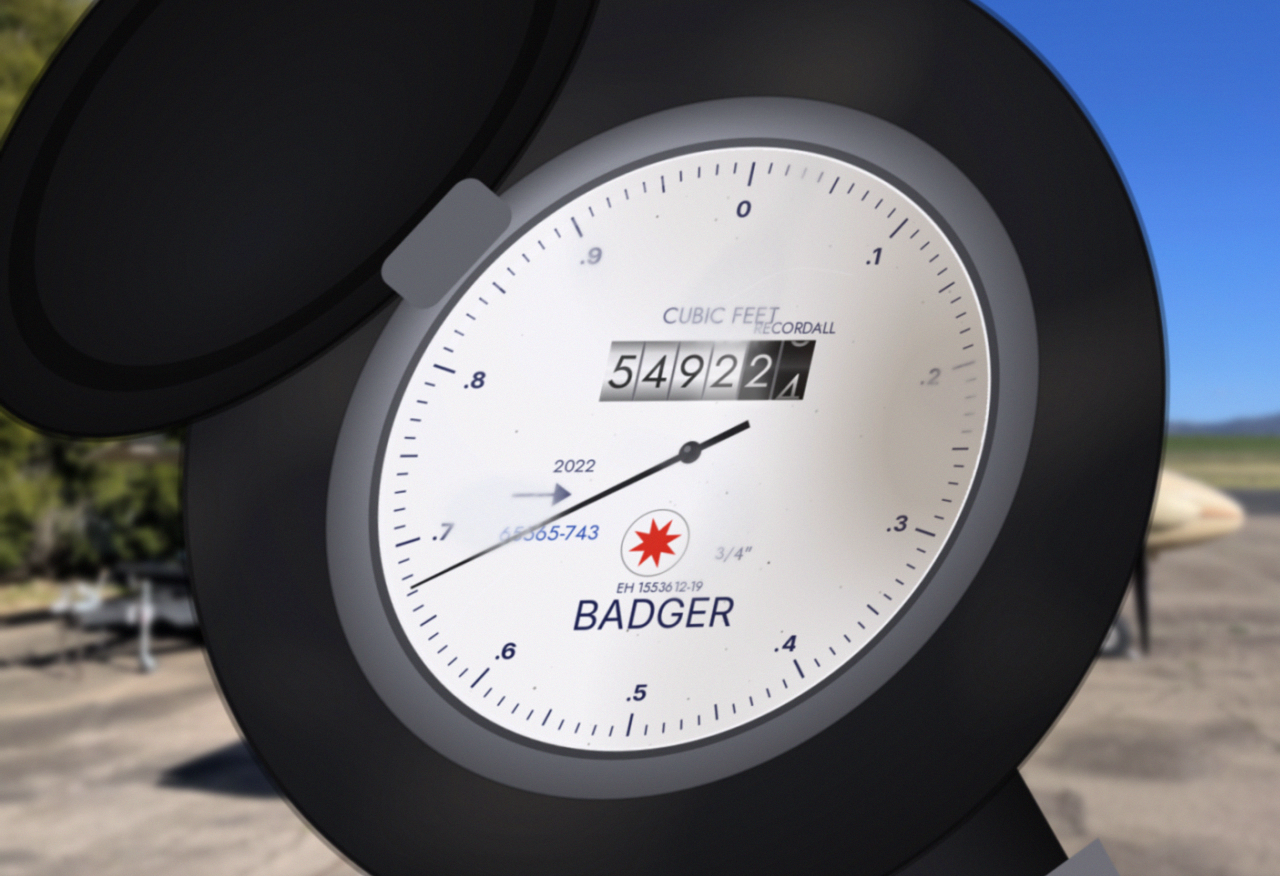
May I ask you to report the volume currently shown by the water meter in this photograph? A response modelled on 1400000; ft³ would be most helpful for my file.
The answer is 549223.67; ft³
